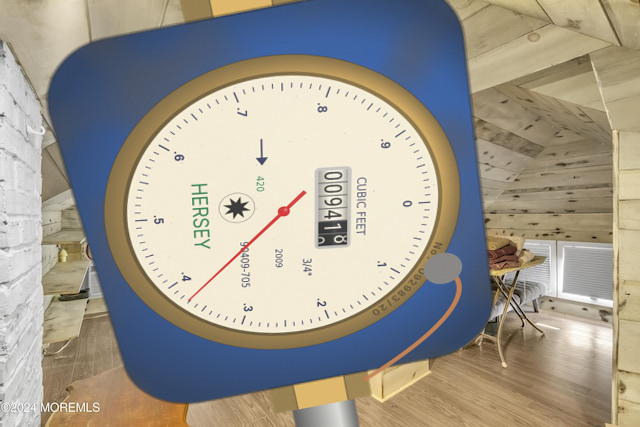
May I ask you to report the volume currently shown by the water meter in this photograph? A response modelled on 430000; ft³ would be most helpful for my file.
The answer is 9418.37; ft³
